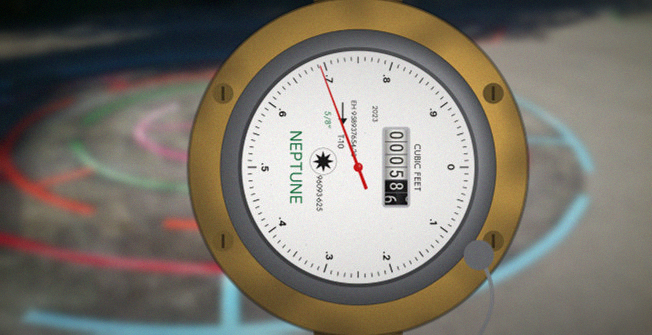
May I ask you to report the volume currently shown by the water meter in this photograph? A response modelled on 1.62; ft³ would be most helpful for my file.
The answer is 585.69; ft³
